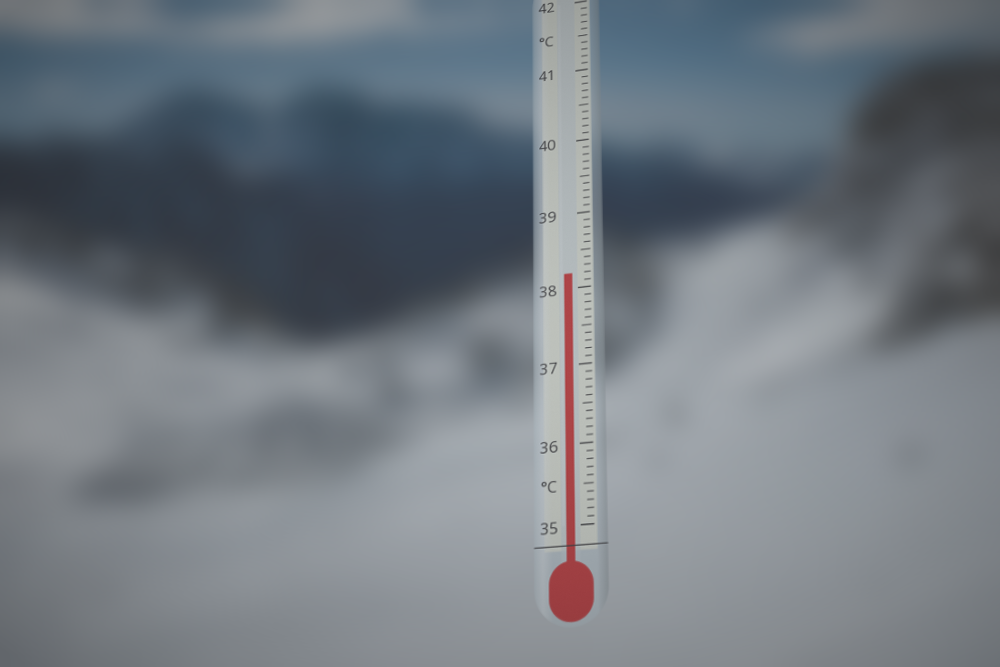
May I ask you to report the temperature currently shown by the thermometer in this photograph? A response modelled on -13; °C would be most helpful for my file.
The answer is 38.2; °C
